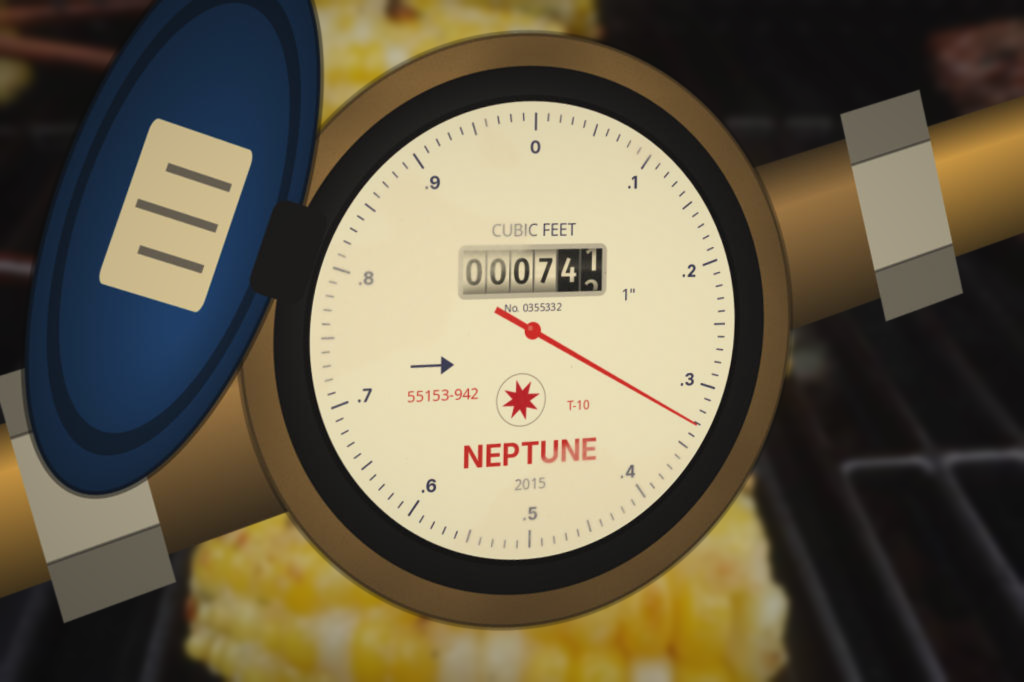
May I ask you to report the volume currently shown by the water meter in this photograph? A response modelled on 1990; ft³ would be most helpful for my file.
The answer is 741.33; ft³
